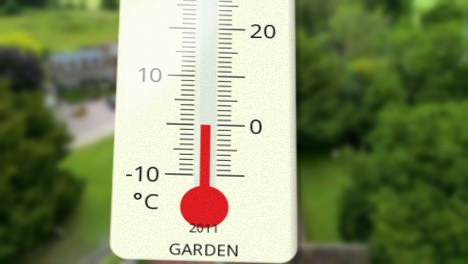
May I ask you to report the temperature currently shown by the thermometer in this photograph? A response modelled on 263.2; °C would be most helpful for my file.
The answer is 0; °C
